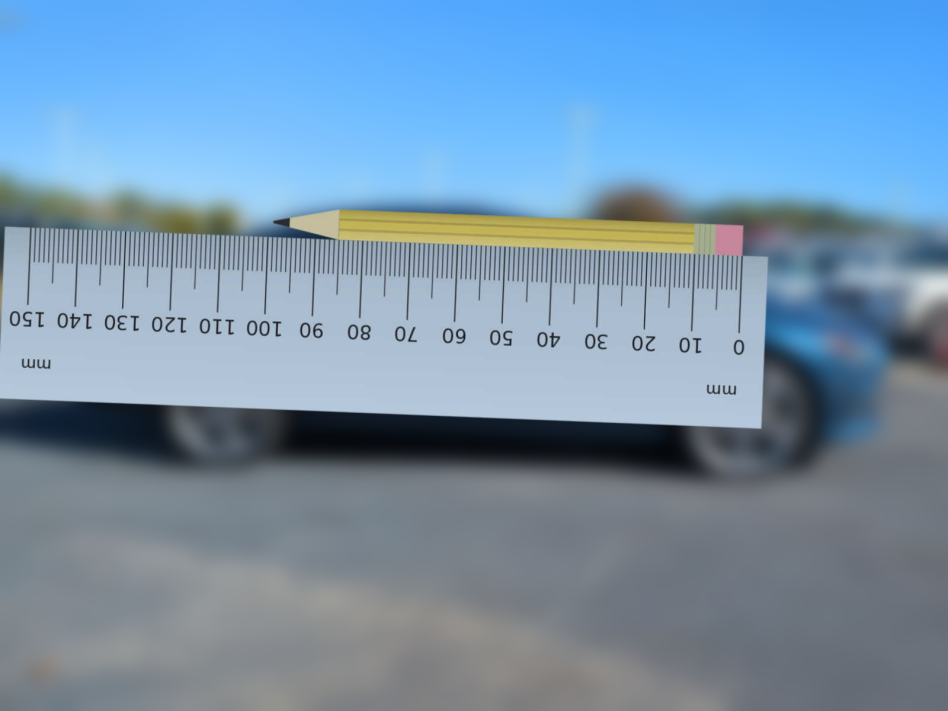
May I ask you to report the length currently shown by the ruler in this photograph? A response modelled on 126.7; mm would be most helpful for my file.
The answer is 99; mm
